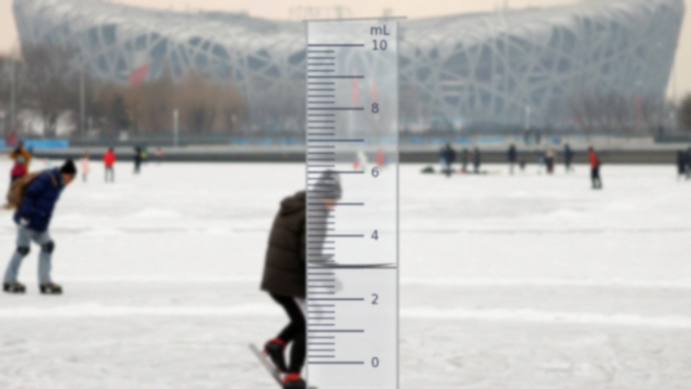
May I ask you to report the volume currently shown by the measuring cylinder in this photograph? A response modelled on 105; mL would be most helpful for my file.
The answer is 3; mL
